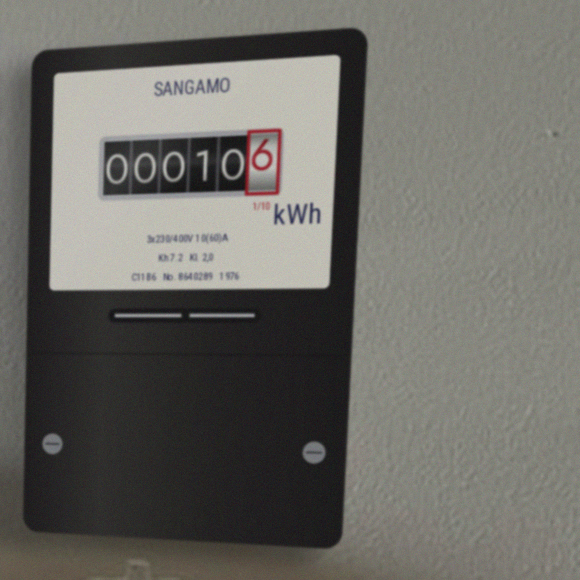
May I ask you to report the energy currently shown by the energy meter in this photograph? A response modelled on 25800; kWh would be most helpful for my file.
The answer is 10.6; kWh
